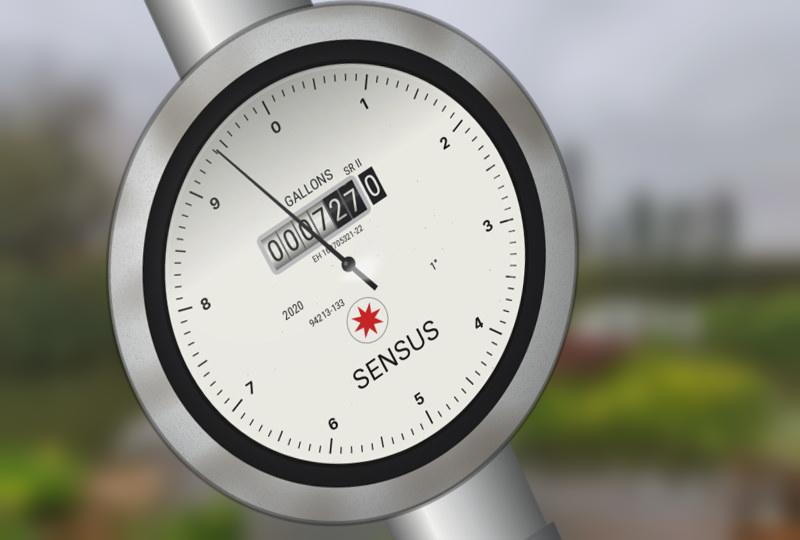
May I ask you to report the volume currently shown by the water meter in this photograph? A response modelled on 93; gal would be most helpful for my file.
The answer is 7269.4; gal
